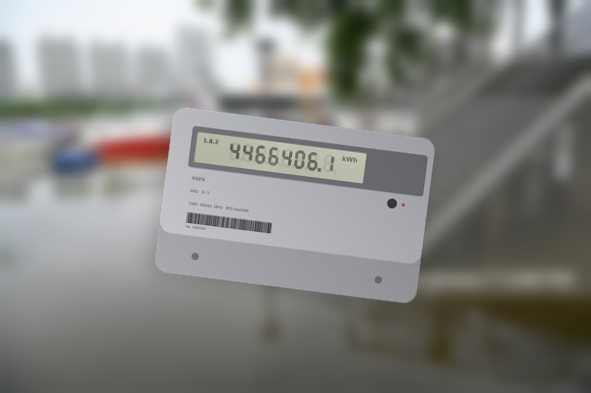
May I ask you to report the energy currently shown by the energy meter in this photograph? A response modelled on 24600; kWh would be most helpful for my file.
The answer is 4466406.1; kWh
